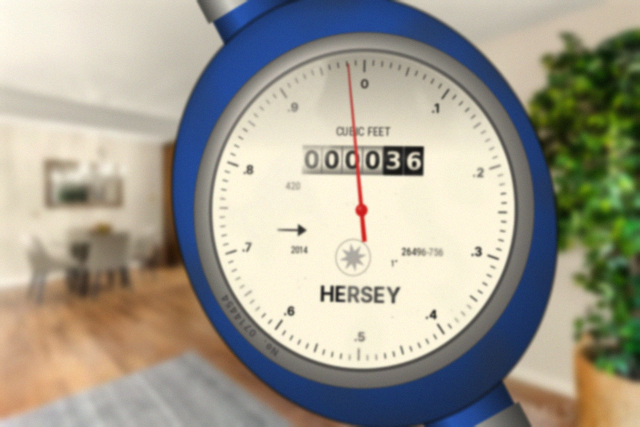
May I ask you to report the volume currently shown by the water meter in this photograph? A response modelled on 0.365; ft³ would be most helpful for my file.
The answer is 35.98; ft³
